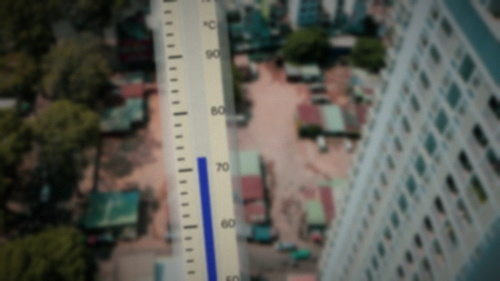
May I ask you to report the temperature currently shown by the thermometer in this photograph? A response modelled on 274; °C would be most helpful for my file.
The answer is 72; °C
